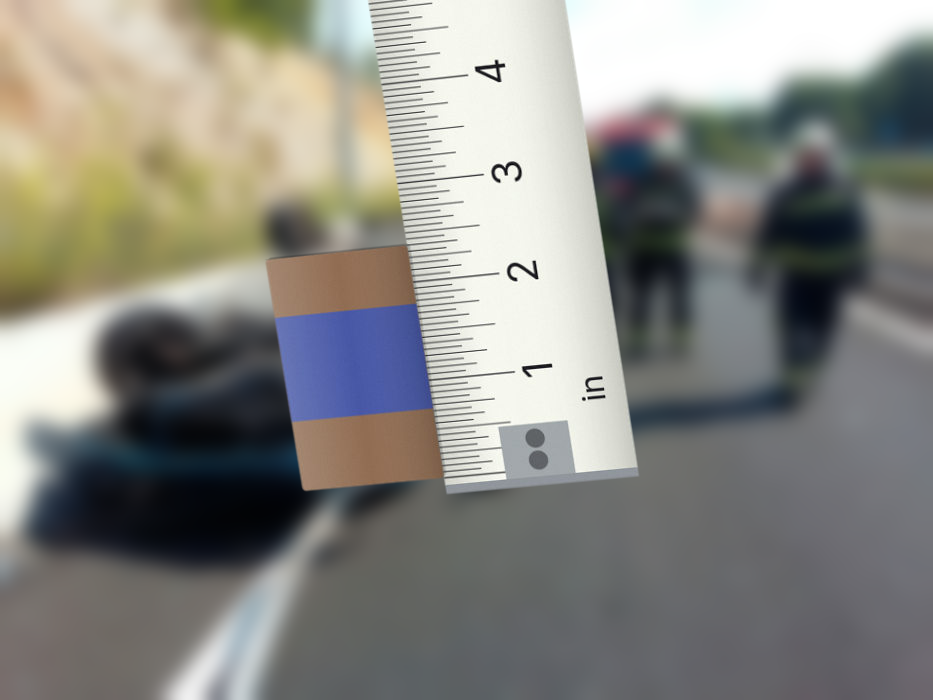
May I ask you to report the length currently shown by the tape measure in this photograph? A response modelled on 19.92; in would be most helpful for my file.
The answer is 2.375; in
